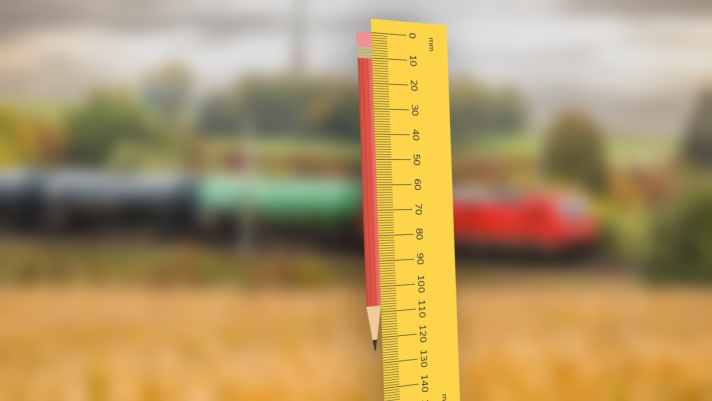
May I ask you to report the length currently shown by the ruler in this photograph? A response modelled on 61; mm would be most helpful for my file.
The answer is 125; mm
